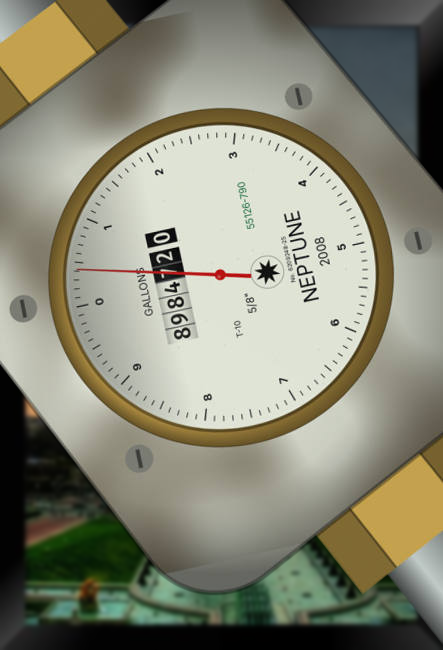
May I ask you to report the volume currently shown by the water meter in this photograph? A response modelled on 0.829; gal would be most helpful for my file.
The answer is 8984720.4; gal
